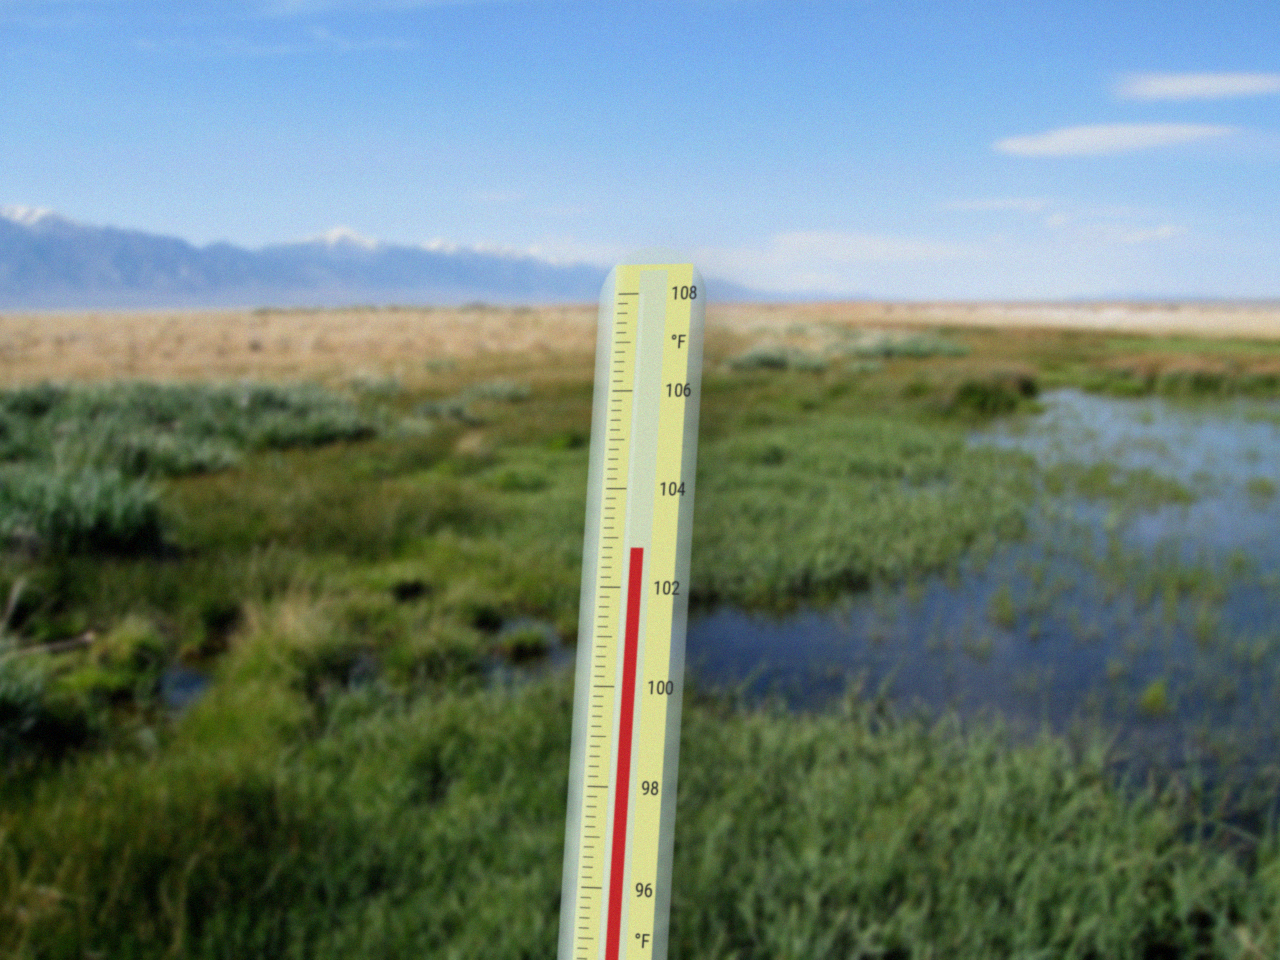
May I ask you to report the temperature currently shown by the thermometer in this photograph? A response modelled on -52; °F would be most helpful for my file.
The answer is 102.8; °F
